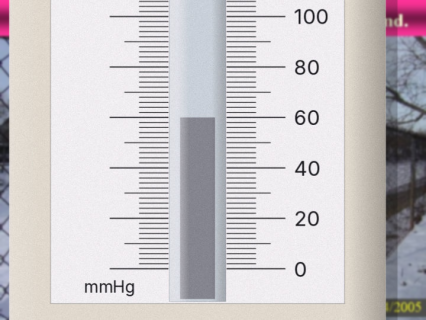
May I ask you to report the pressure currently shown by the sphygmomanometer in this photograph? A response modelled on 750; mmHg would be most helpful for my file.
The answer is 60; mmHg
